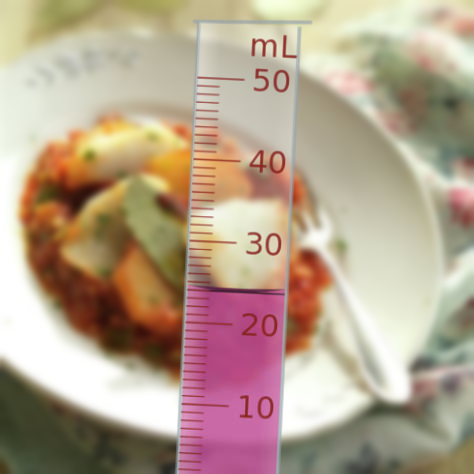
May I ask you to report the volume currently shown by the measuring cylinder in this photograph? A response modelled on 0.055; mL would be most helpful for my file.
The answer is 24; mL
